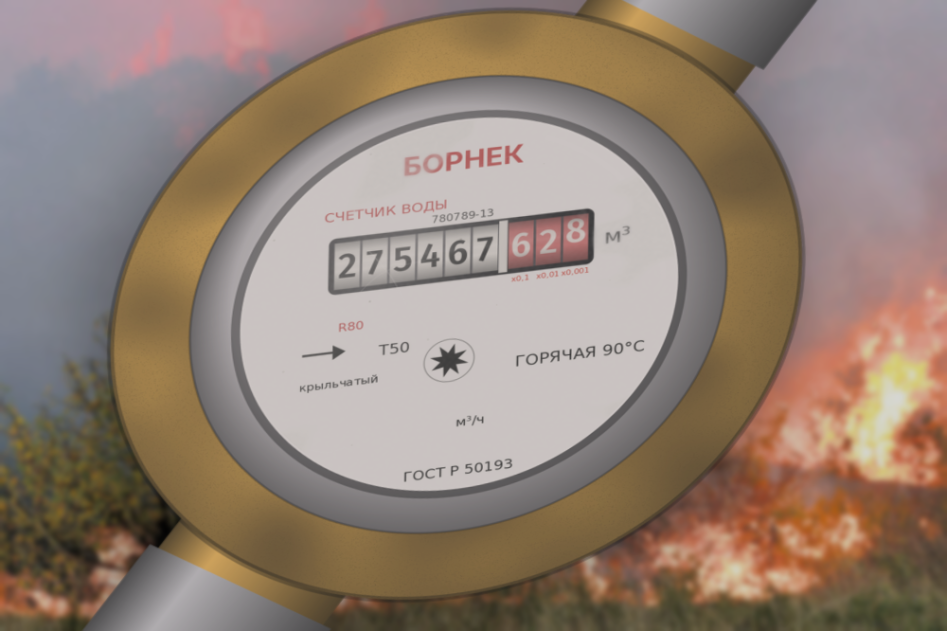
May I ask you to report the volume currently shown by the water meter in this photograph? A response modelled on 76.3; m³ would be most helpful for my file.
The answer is 275467.628; m³
